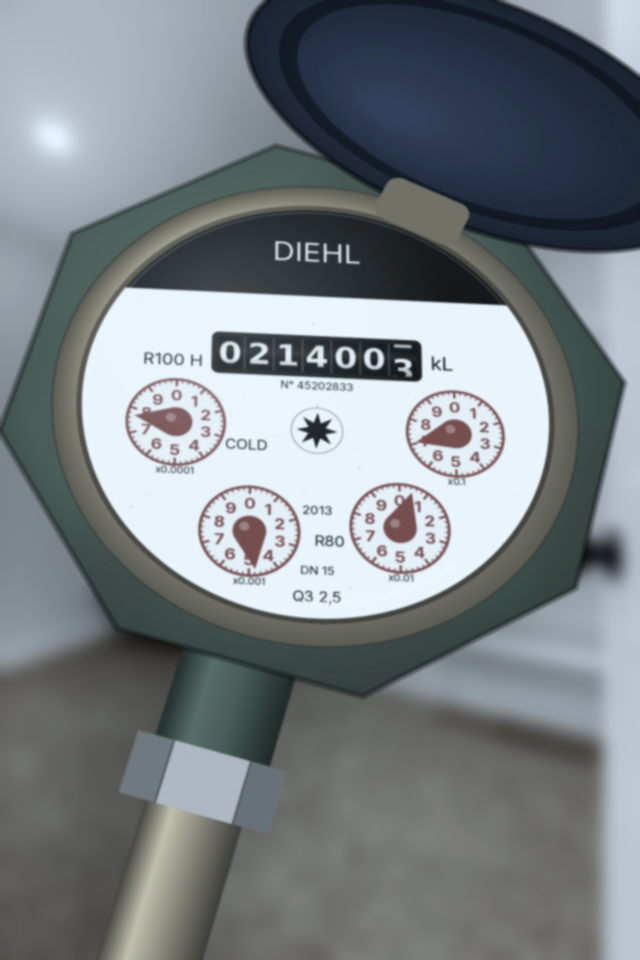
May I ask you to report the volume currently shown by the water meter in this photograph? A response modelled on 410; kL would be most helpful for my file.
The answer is 214002.7047; kL
